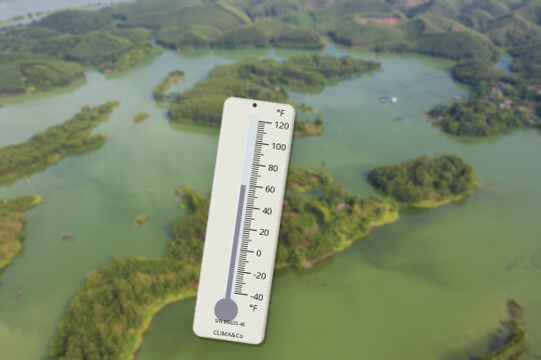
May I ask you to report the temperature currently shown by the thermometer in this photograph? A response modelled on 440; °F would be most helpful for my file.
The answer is 60; °F
